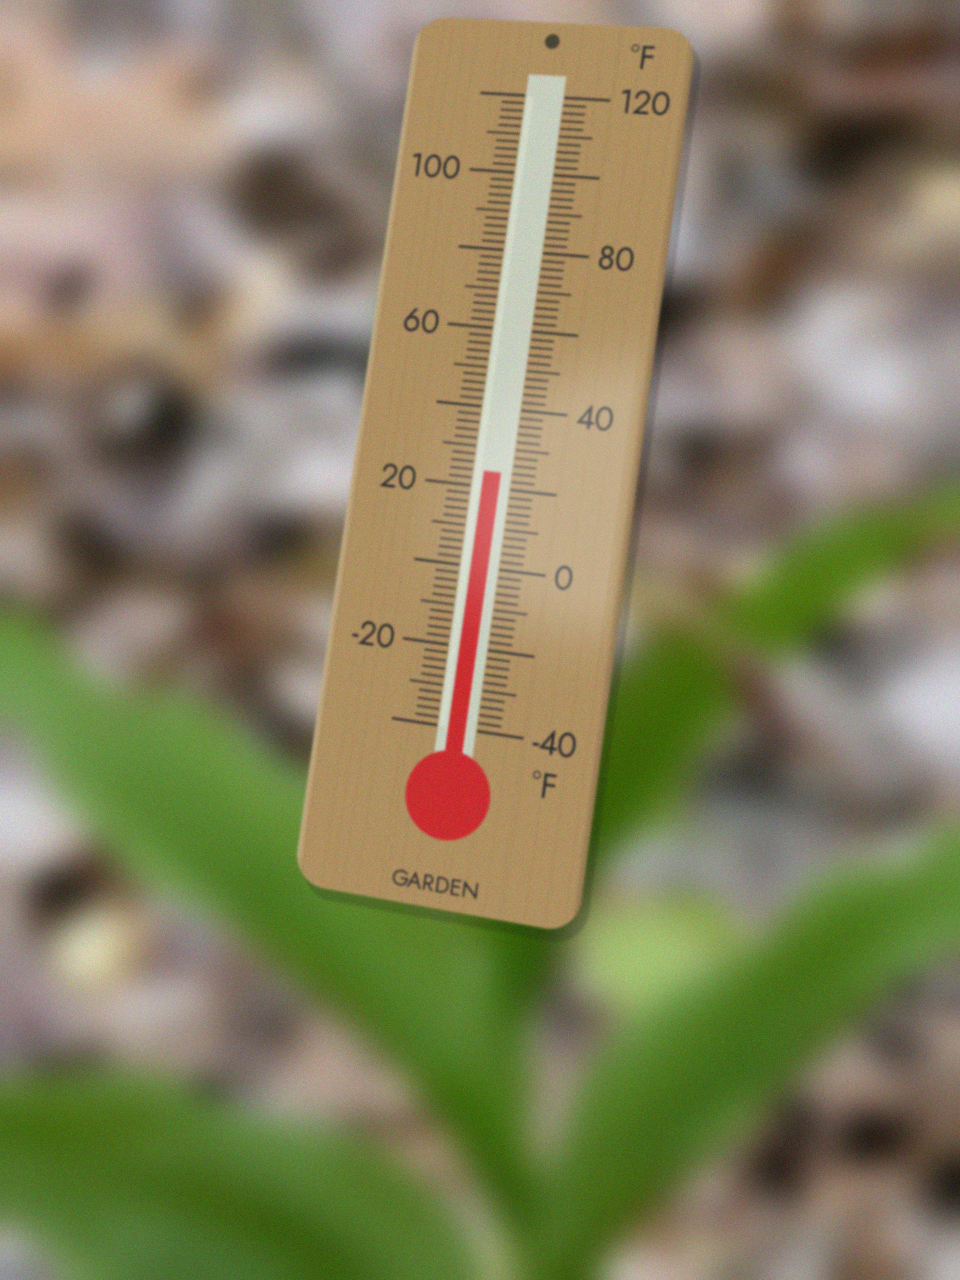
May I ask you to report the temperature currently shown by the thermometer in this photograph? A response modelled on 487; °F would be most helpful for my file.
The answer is 24; °F
